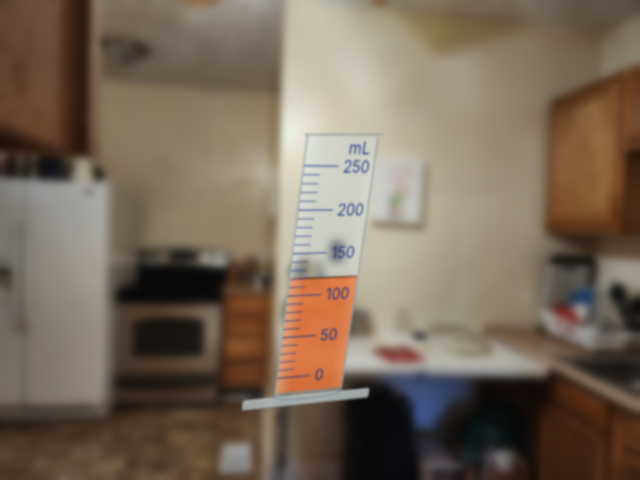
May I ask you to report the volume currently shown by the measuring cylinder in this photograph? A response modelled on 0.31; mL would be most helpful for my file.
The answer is 120; mL
